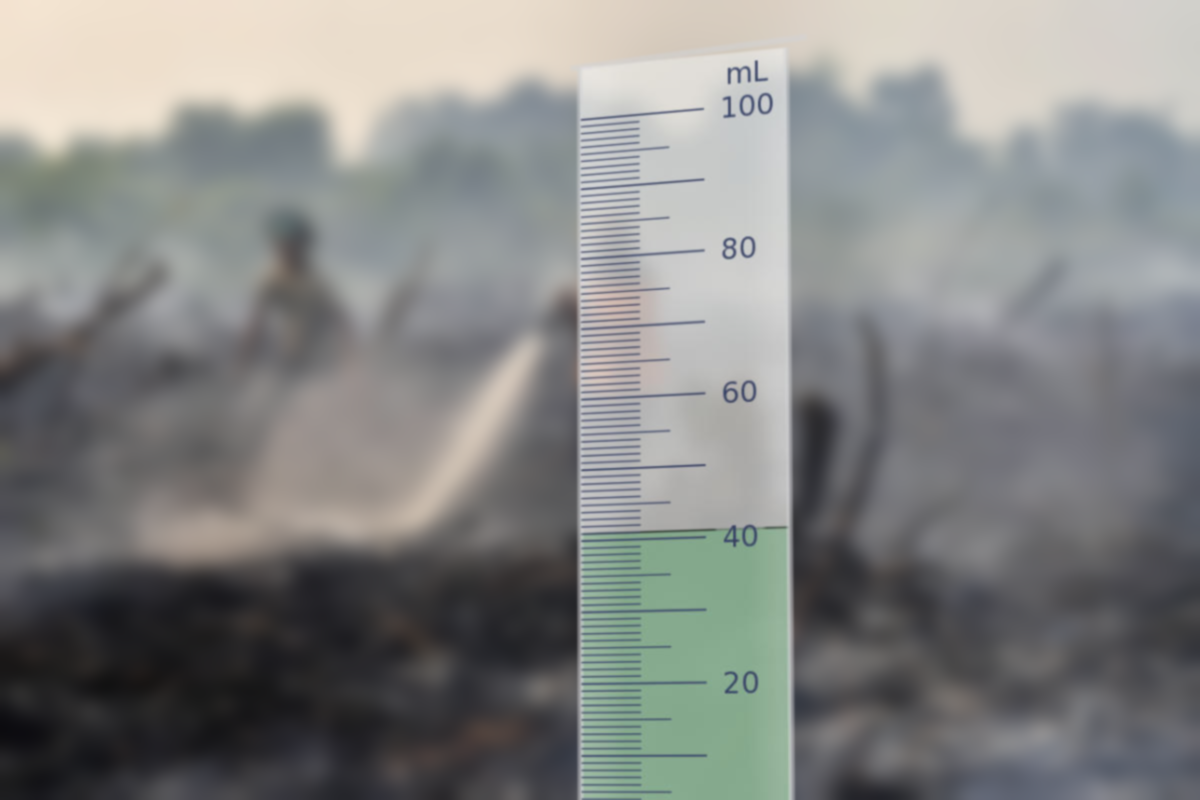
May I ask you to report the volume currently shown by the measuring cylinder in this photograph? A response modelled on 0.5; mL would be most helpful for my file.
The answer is 41; mL
